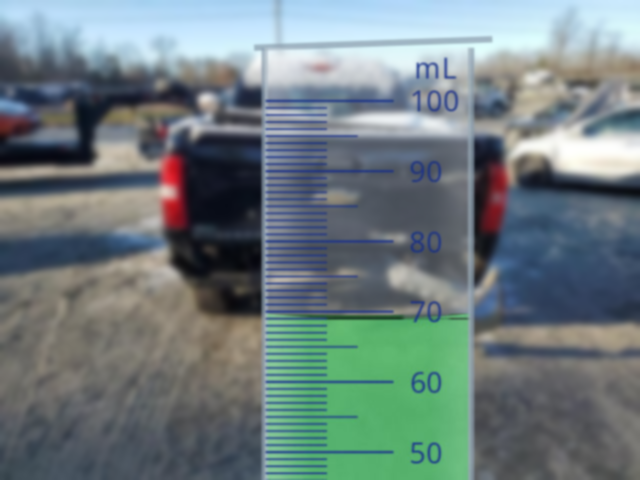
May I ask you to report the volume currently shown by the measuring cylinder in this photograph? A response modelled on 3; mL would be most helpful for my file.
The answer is 69; mL
